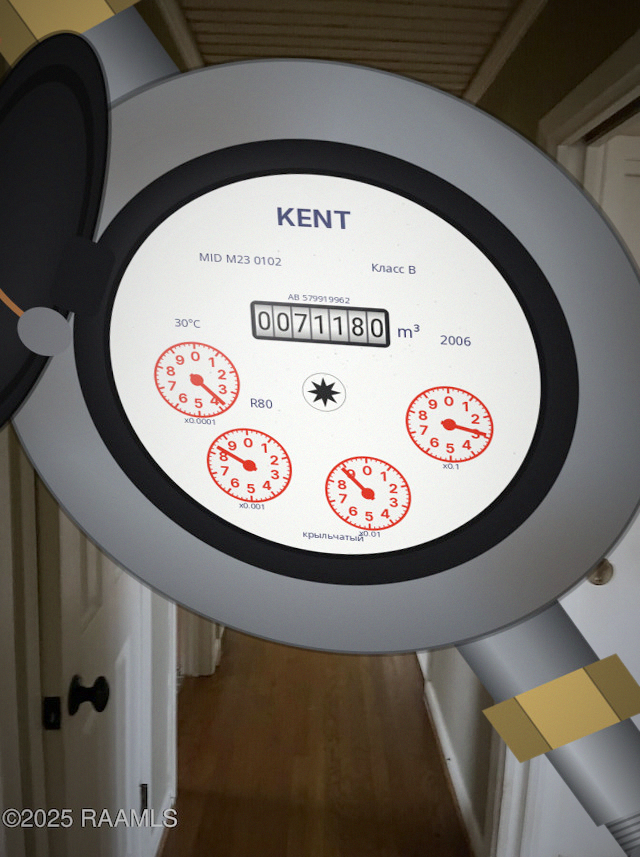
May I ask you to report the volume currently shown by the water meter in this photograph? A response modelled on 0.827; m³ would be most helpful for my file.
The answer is 71180.2883; m³
